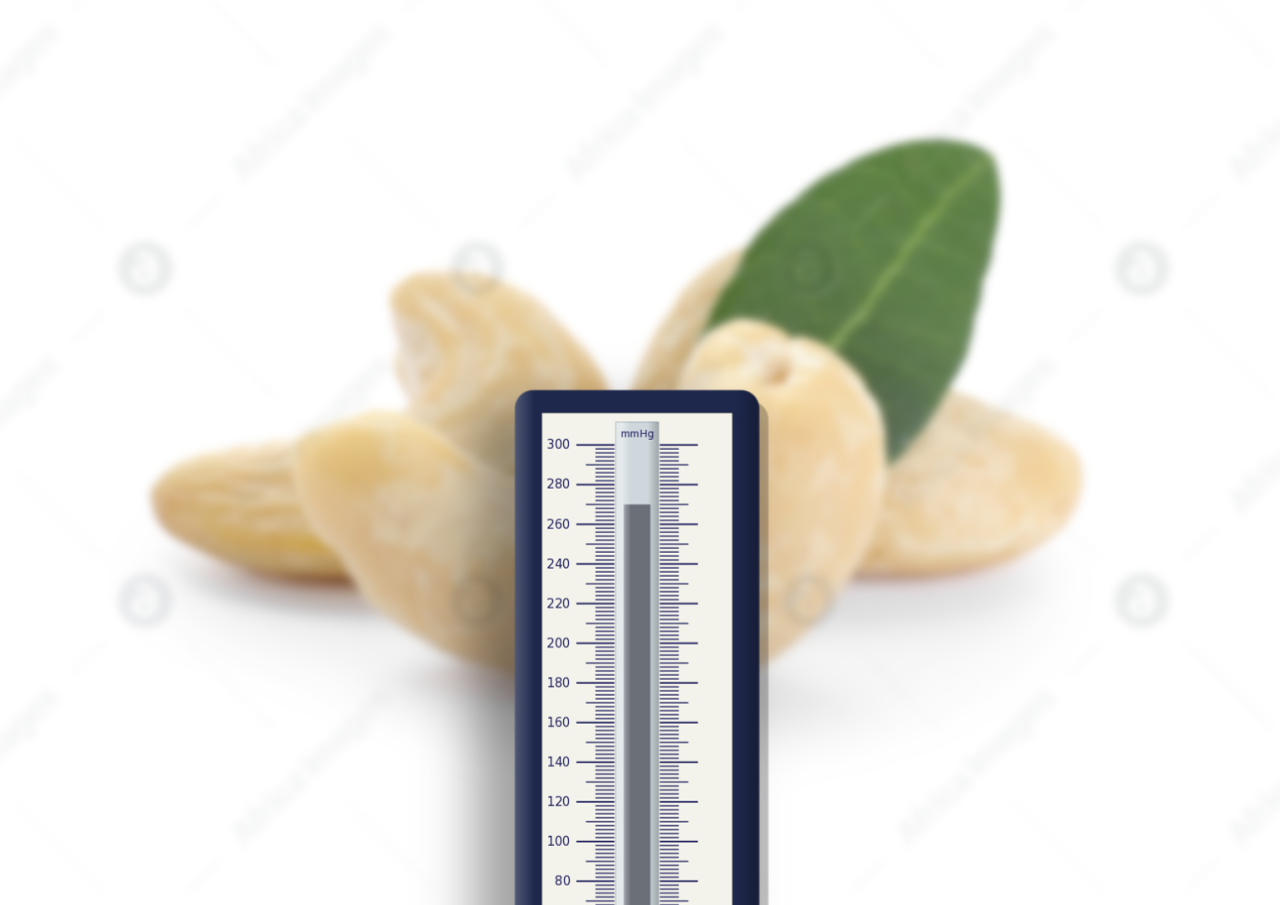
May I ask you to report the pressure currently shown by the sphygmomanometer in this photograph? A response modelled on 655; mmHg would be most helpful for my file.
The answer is 270; mmHg
